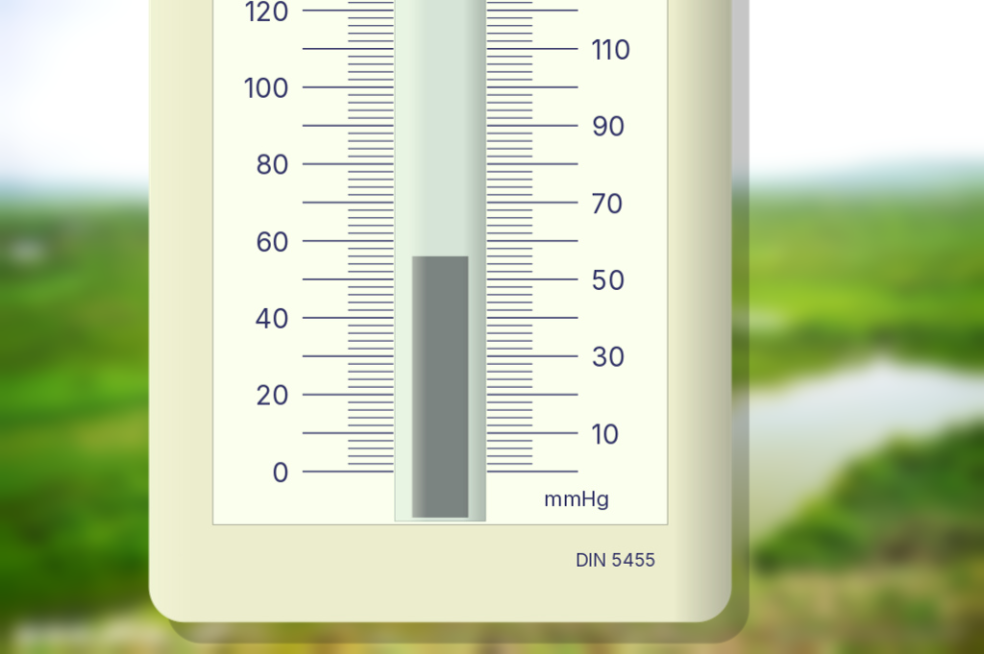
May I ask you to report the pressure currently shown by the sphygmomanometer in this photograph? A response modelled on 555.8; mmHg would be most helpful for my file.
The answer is 56; mmHg
